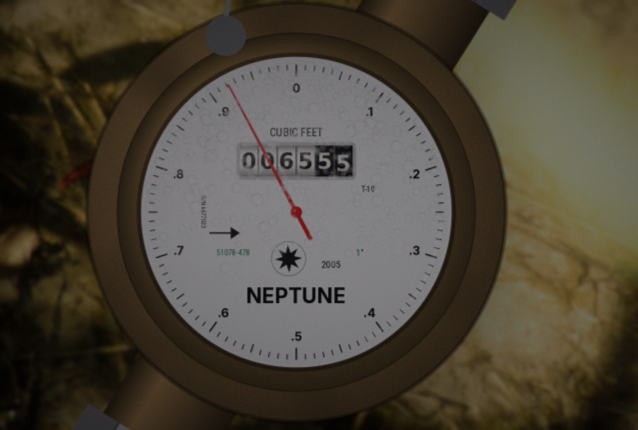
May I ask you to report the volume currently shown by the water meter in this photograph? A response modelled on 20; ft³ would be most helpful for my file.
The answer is 6554.92; ft³
